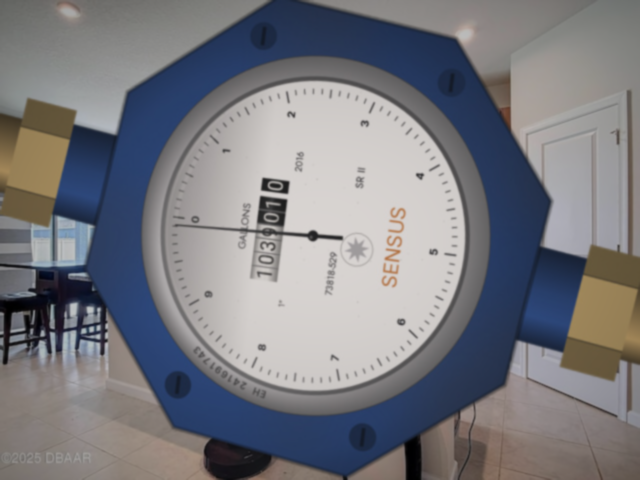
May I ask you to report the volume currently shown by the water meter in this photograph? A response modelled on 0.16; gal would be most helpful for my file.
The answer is 1039009.9; gal
